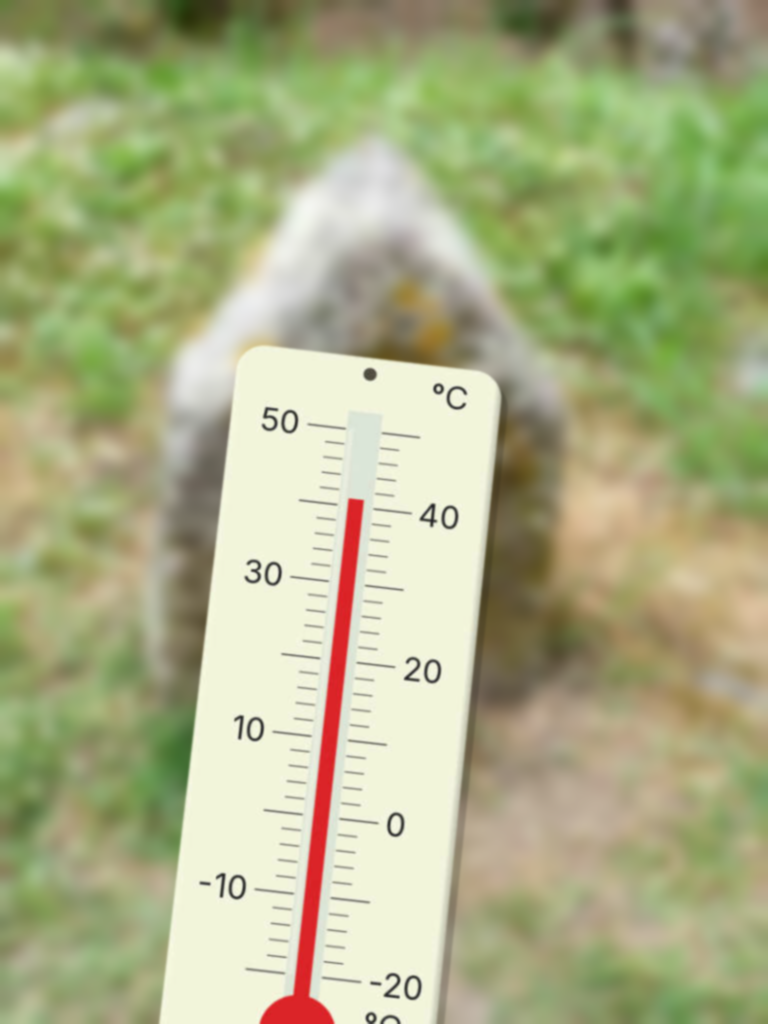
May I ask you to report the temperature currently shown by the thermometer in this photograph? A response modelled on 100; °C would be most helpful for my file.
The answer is 41; °C
